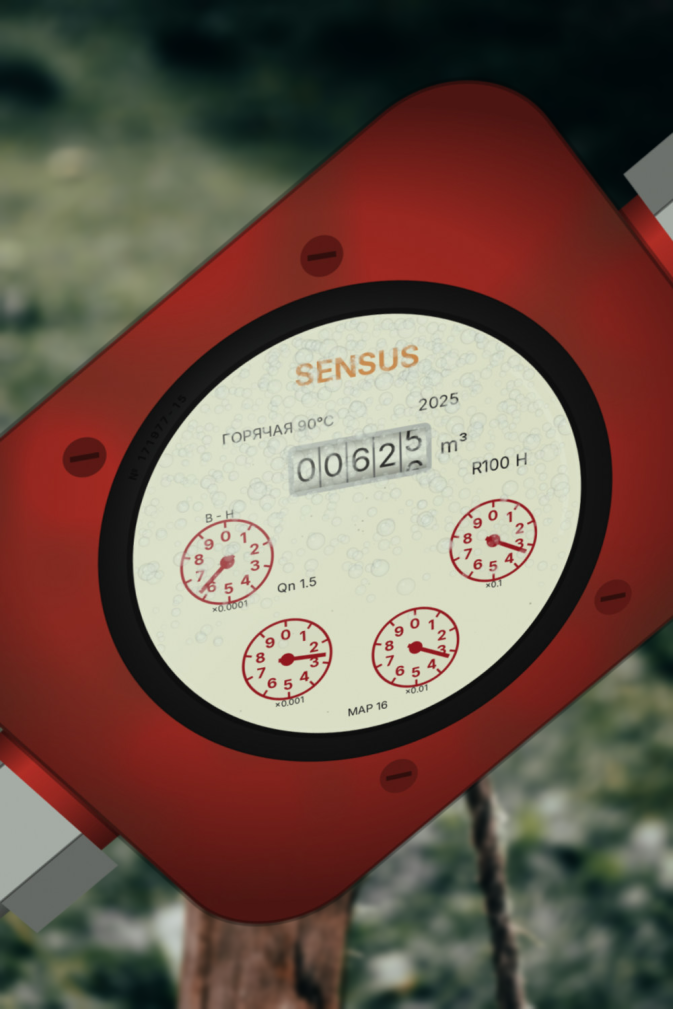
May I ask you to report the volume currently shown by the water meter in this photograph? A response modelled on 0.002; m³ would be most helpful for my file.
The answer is 625.3326; m³
